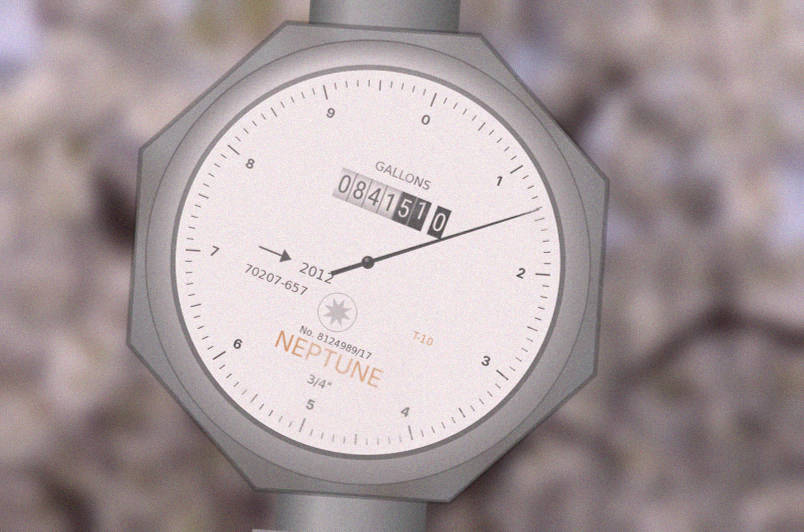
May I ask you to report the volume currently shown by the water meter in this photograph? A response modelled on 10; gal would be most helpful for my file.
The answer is 841511.4; gal
